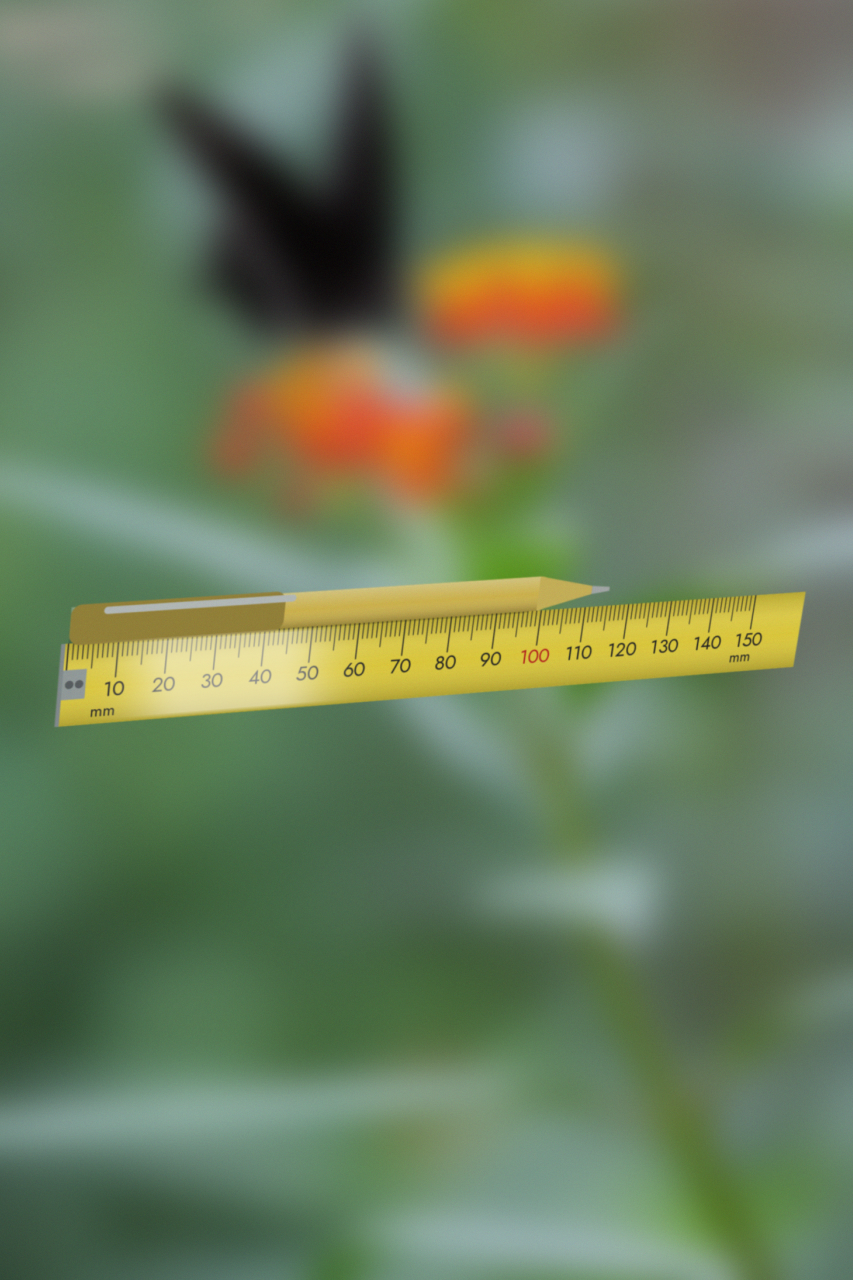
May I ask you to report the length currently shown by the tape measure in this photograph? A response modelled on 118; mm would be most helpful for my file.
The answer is 115; mm
